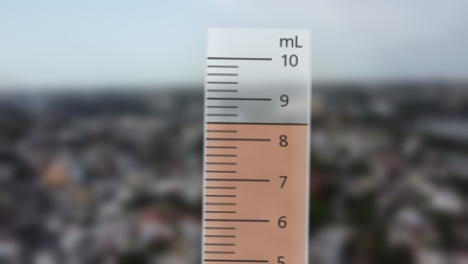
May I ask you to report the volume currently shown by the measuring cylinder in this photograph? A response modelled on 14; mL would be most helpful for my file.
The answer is 8.4; mL
